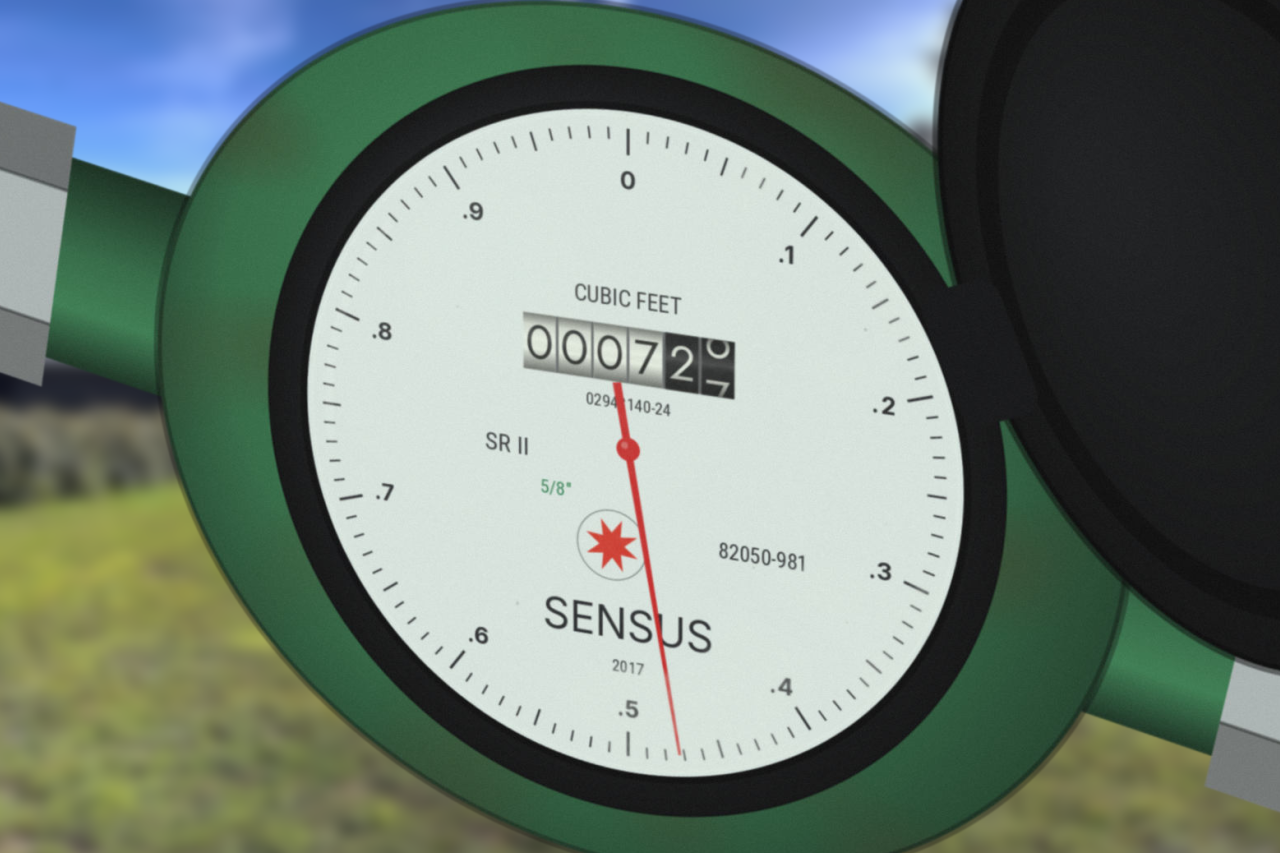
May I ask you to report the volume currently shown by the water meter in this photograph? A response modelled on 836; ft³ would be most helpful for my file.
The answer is 726.47; ft³
